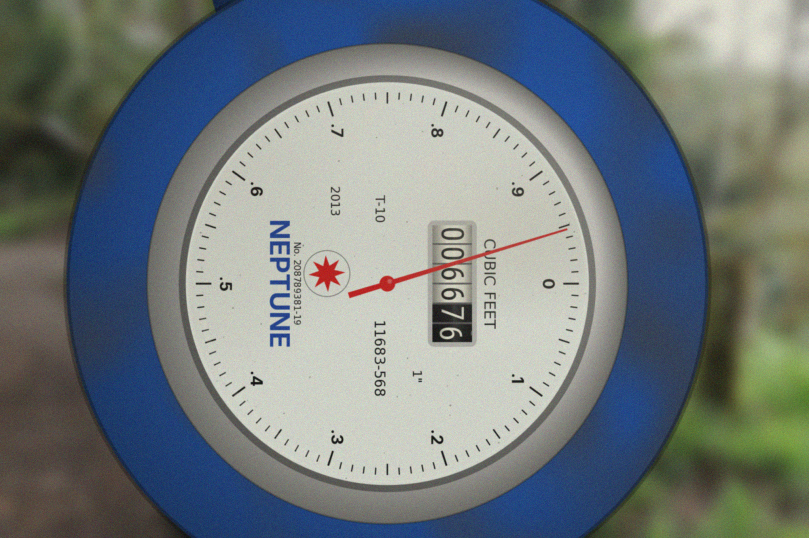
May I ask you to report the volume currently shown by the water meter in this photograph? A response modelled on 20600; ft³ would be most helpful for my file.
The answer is 6675.95; ft³
